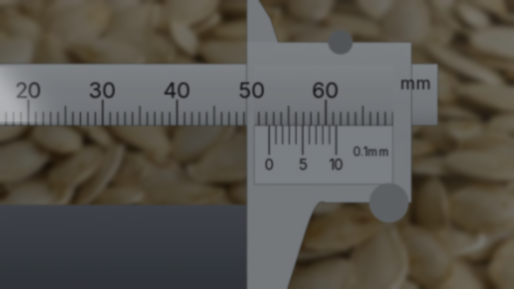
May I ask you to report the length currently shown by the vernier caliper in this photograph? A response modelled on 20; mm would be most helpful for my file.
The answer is 52.4; mm
